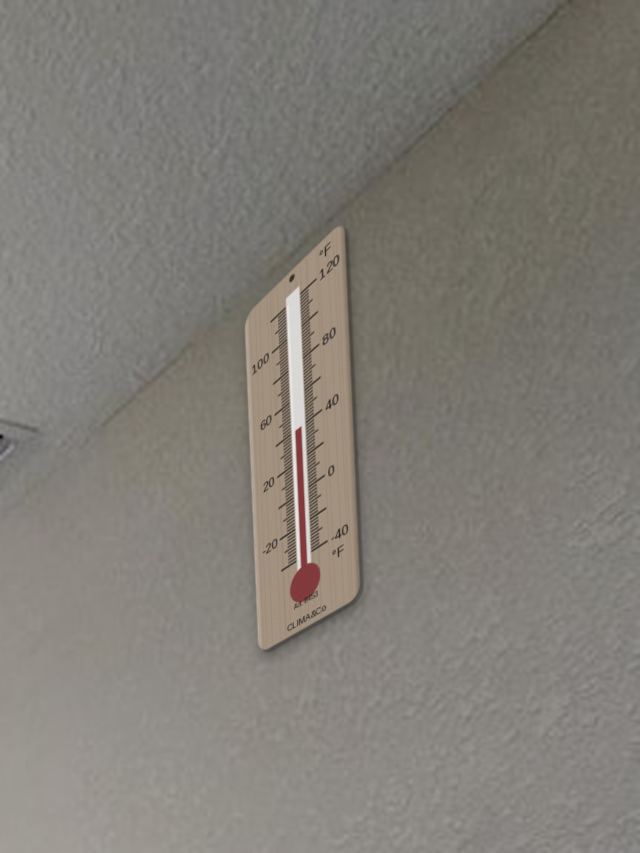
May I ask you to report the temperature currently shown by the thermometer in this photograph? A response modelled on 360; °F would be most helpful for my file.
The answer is 40; °F
